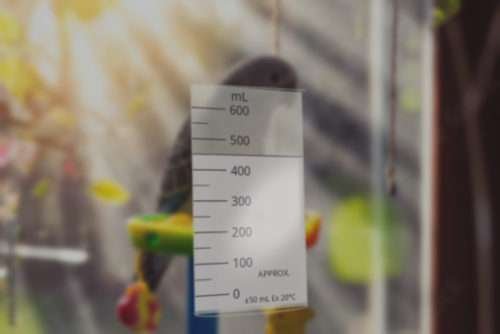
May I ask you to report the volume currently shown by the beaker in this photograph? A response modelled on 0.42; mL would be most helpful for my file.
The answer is 450; mL
